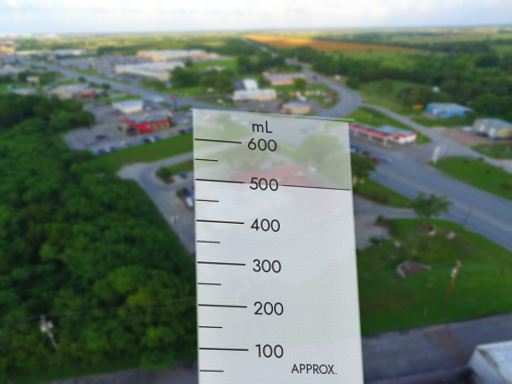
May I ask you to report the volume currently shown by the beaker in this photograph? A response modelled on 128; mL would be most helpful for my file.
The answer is 500; mL
